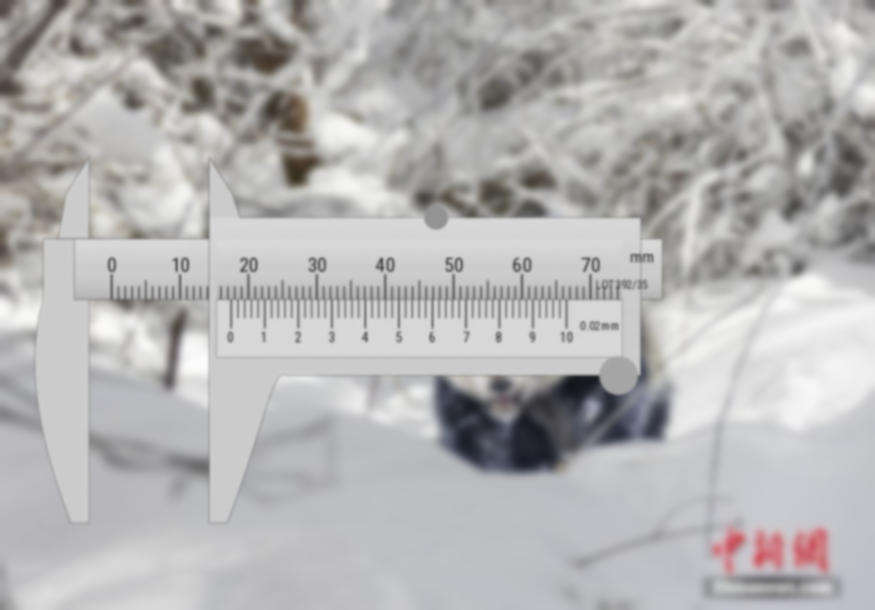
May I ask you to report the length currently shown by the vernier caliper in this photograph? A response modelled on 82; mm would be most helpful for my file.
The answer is 17.5; mm
